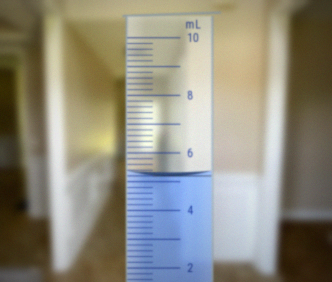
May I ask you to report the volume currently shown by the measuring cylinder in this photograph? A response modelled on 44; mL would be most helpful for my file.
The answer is 5.2; mL
